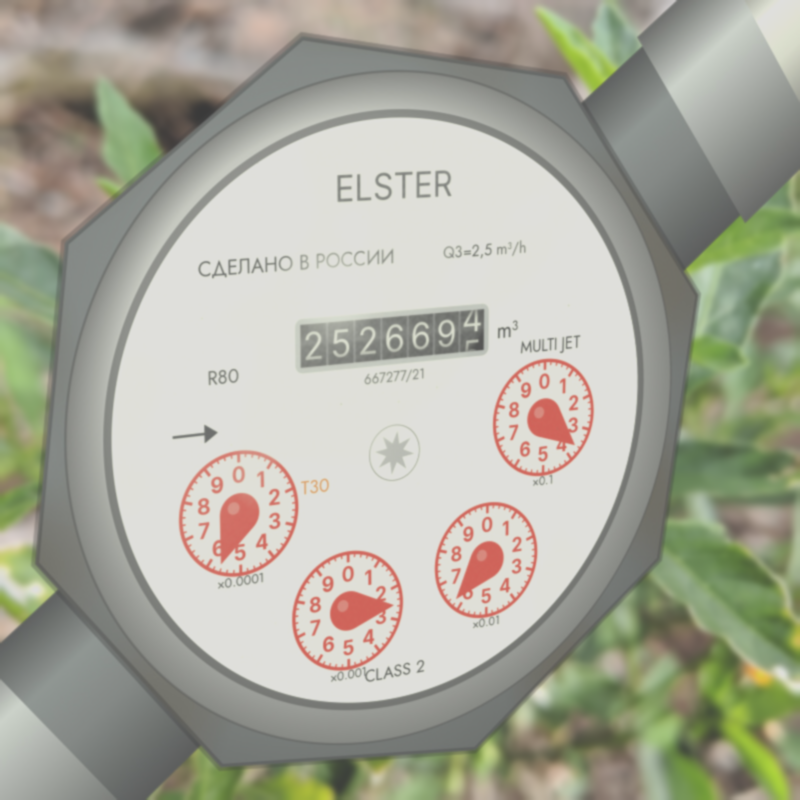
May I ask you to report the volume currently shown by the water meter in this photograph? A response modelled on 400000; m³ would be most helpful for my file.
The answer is 2526694.3625; m³
